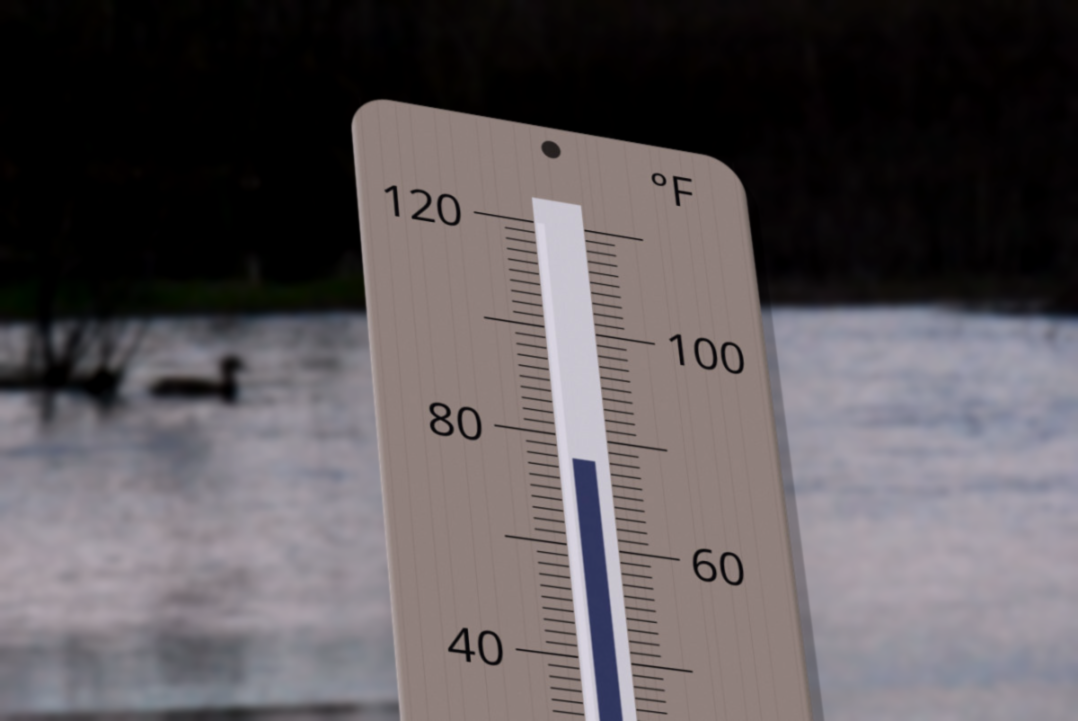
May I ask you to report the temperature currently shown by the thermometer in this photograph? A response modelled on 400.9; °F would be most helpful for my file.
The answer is 76; °F
